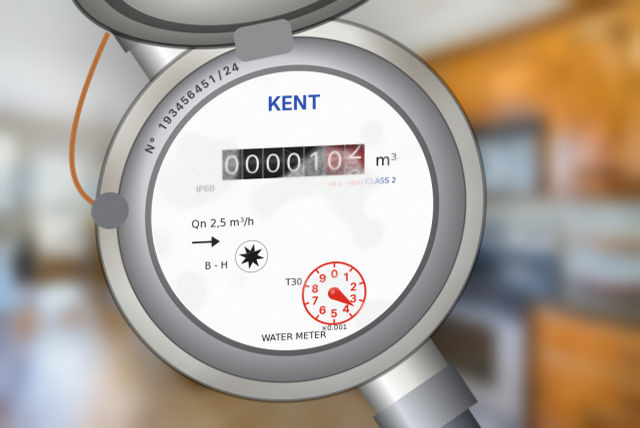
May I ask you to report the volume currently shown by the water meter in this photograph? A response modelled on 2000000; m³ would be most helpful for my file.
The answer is 1.023; m³
